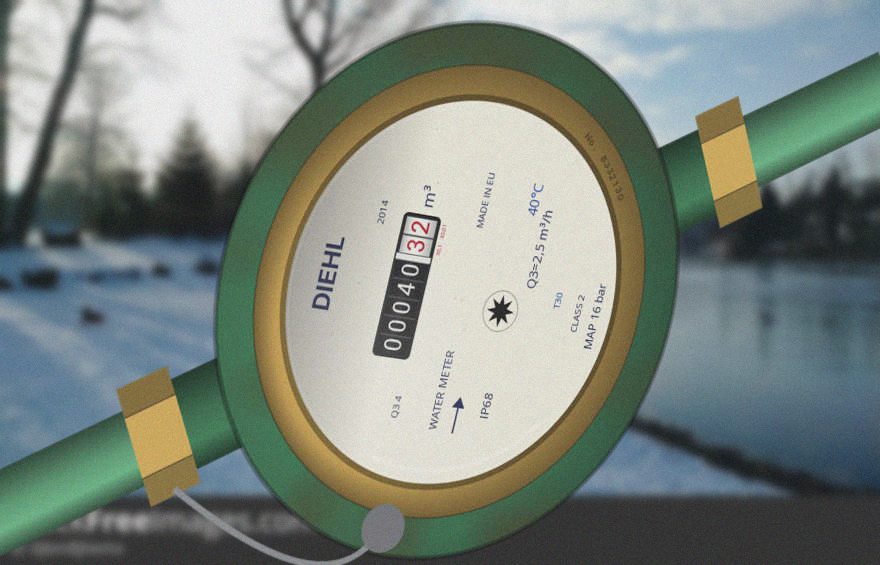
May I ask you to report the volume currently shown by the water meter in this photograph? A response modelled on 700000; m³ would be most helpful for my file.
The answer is 40.32; m³
